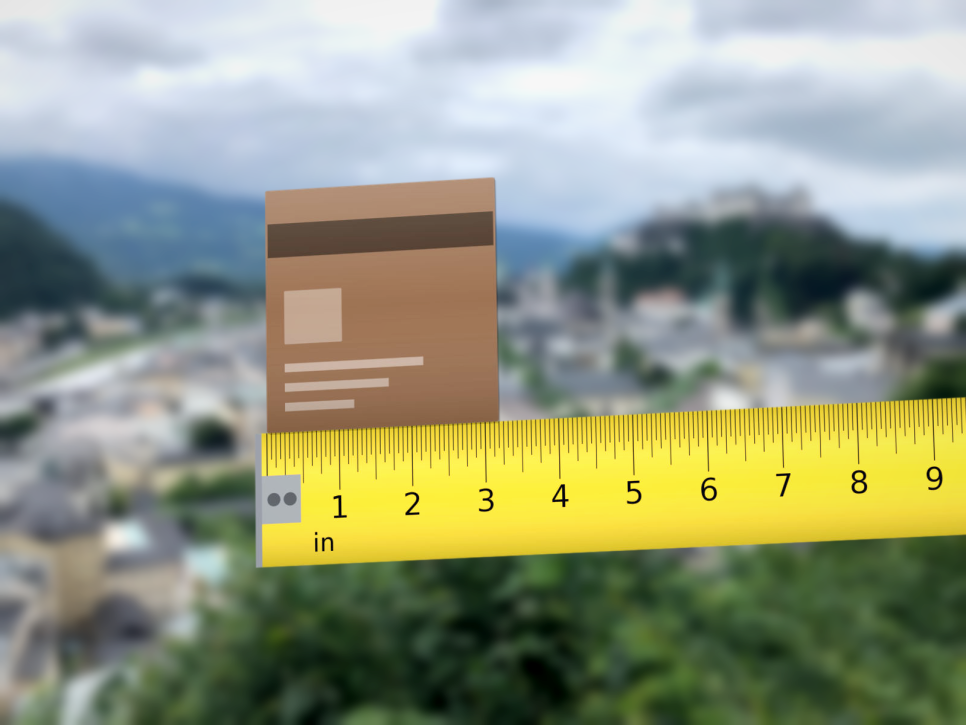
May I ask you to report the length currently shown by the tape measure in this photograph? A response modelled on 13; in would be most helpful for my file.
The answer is 3.1875; in
